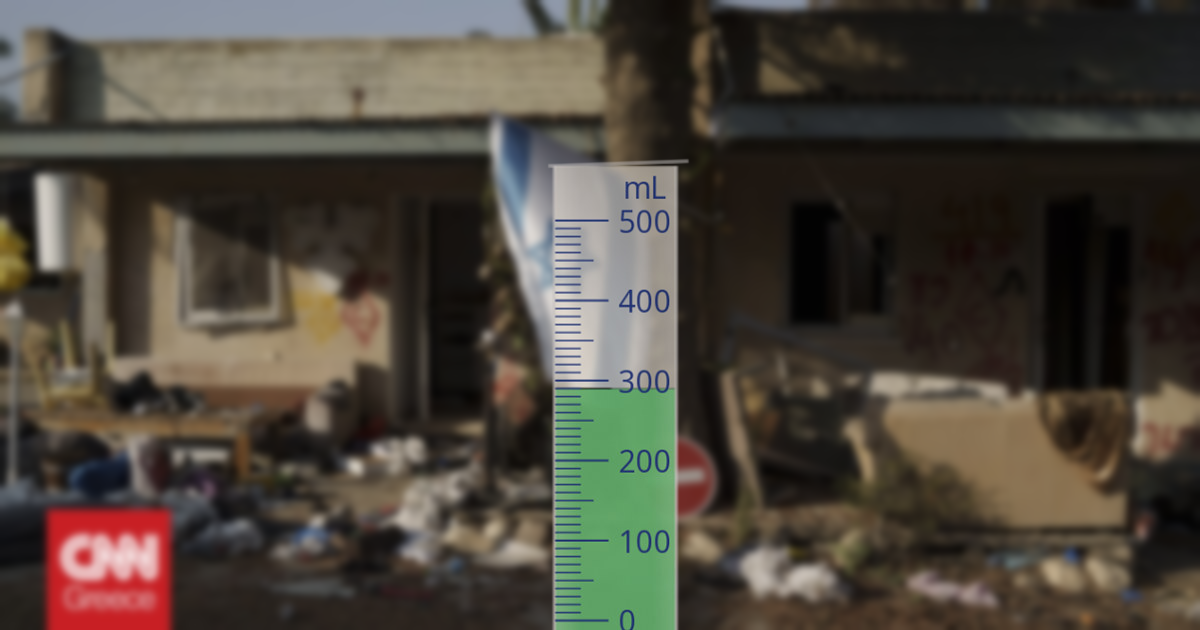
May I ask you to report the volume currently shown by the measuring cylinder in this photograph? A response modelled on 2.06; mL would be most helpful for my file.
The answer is 290; mL
